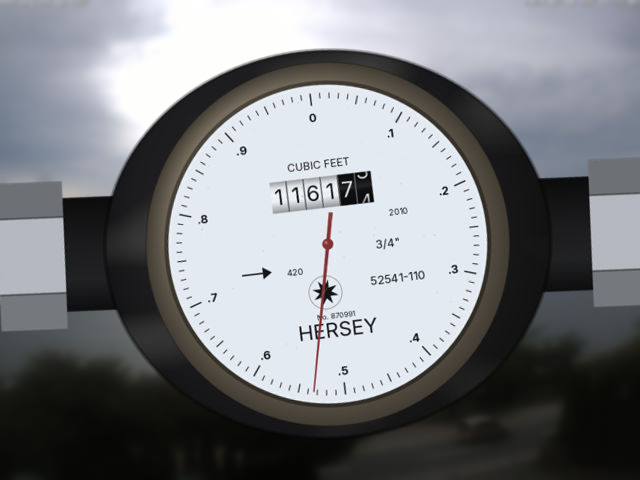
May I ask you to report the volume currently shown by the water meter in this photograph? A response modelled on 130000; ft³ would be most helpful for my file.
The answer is 116173.53; ft³
